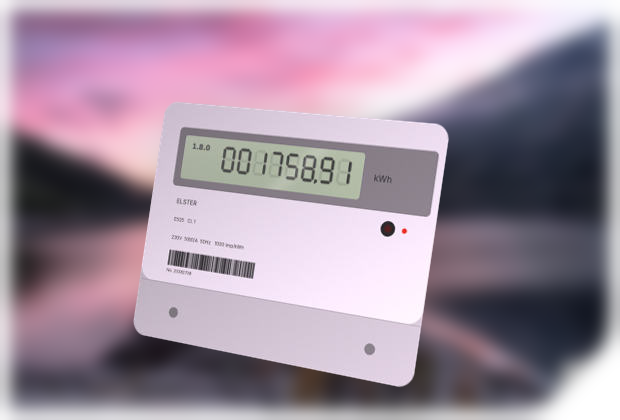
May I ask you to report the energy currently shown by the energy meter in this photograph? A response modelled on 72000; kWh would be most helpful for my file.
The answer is 1758.91; kWh
